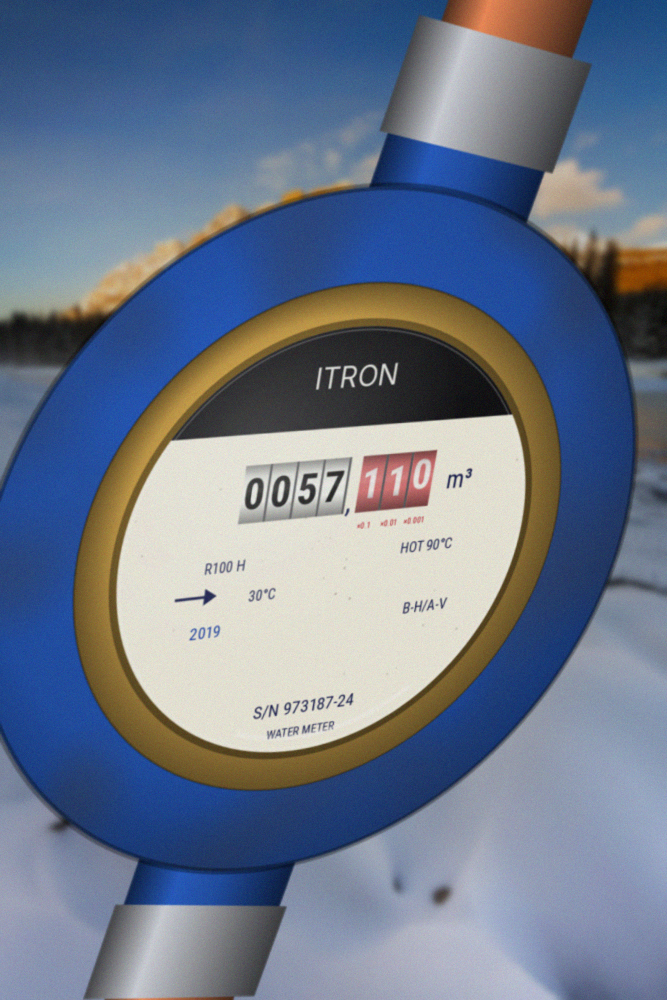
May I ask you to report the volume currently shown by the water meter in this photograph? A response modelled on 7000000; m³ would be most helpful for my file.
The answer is 57.110; m³
